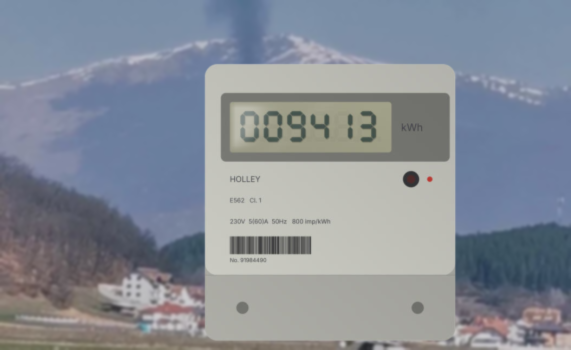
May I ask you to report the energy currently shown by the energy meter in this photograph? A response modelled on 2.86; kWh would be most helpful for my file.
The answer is 9413; kWh
